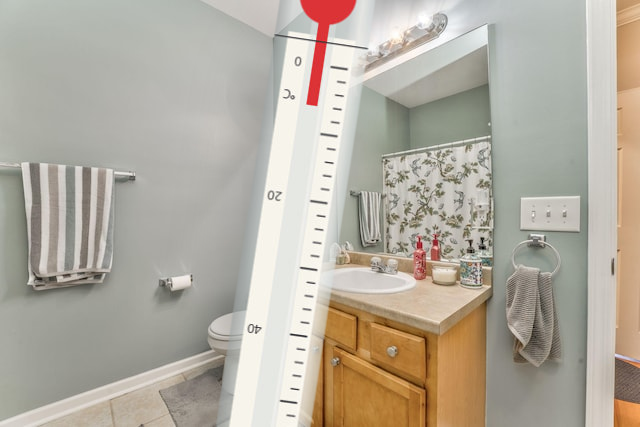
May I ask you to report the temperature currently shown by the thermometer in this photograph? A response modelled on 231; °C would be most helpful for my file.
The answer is 6; °C
